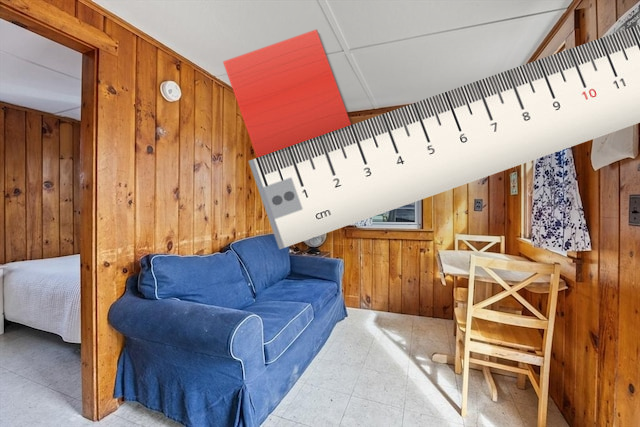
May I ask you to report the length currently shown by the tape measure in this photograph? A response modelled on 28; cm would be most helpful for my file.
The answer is 3; cm
